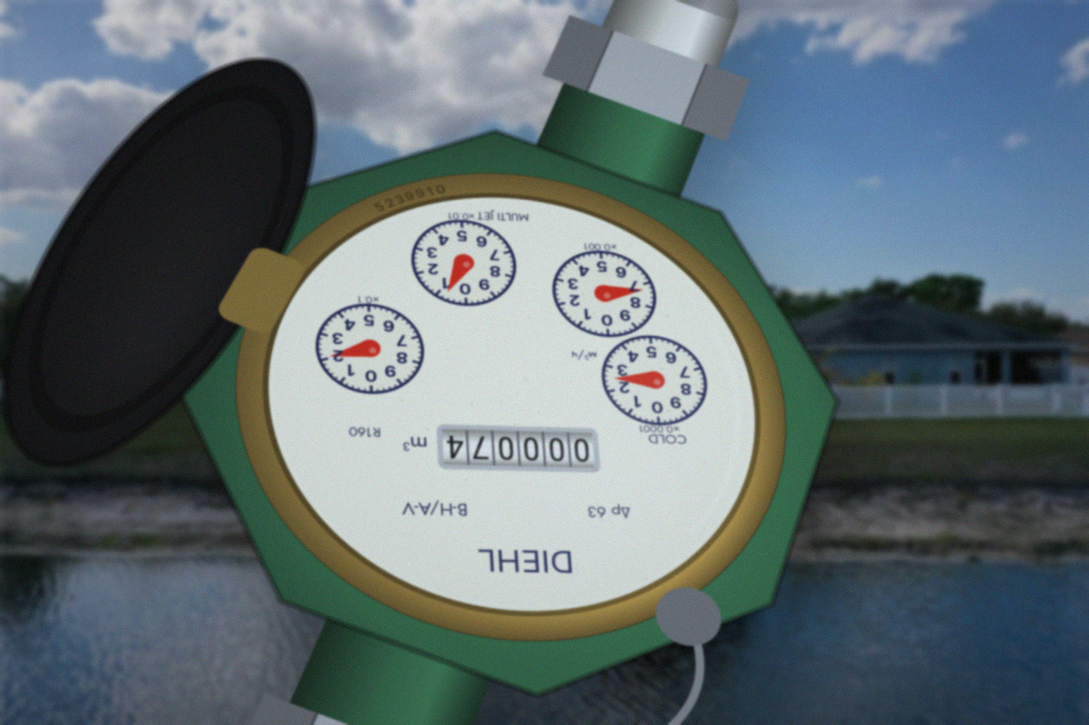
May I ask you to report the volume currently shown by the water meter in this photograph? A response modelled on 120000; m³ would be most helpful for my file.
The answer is 74.2072; m³
